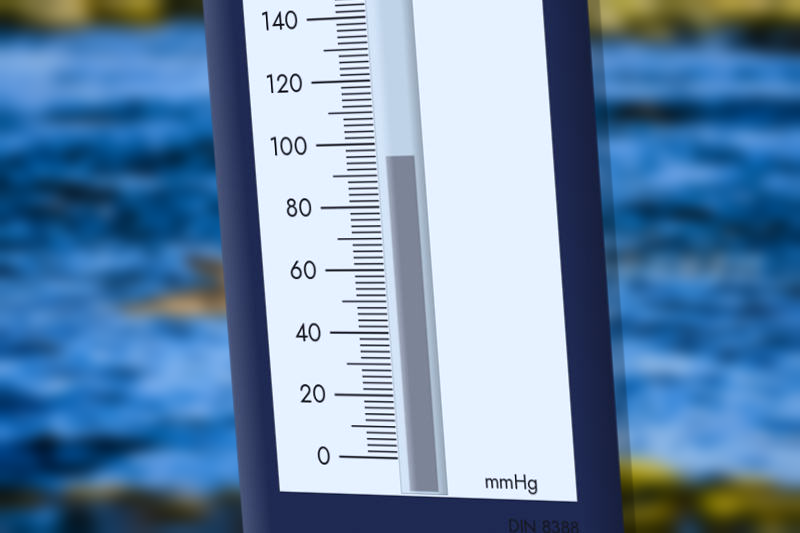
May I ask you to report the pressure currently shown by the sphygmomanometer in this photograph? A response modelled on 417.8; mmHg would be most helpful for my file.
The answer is 96; mmHg
